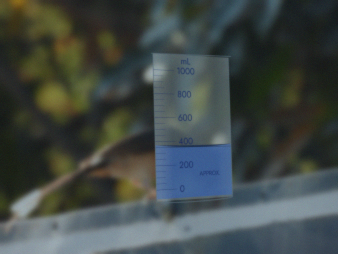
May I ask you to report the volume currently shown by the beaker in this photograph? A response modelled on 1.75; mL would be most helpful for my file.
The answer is 350; mL
